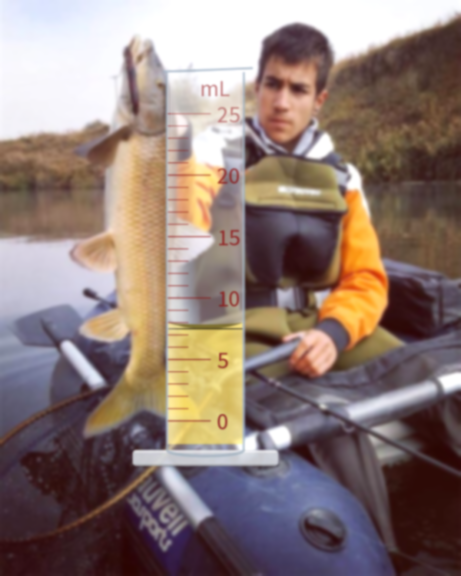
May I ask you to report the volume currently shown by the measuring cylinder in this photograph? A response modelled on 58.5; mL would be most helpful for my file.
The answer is 7.5; mL
